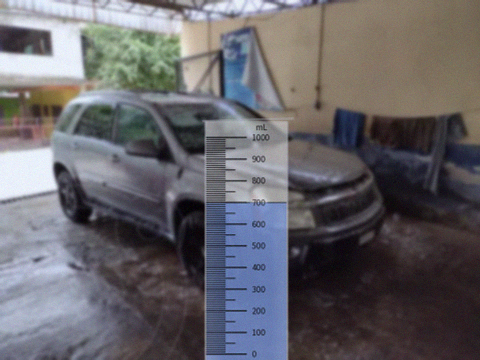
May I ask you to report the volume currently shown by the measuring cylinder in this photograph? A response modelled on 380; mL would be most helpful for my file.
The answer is 700; mL
